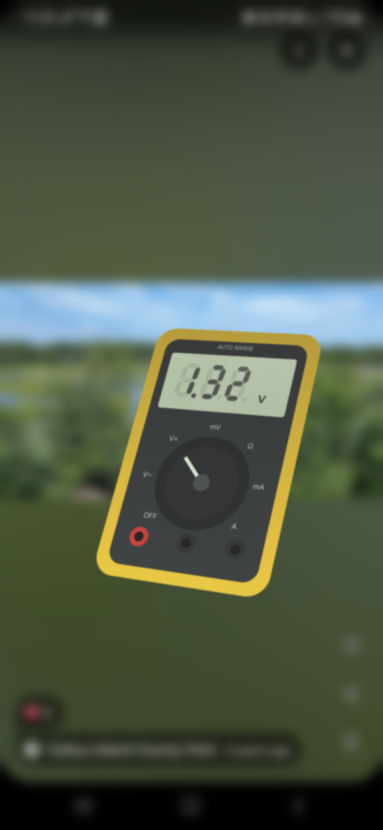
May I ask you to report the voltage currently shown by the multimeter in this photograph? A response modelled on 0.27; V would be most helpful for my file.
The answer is 1.32; V
